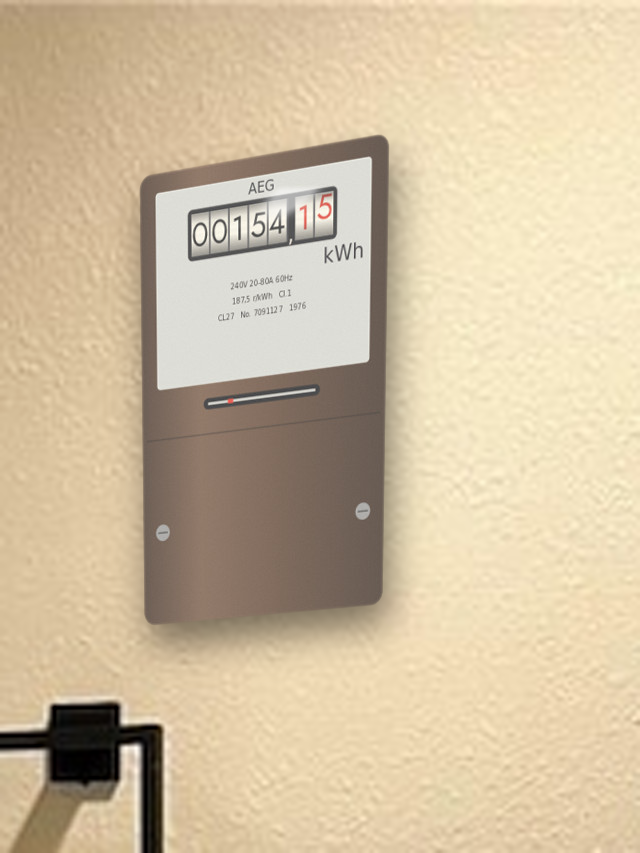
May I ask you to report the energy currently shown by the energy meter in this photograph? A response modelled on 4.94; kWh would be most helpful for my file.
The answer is 154.15; kWh
